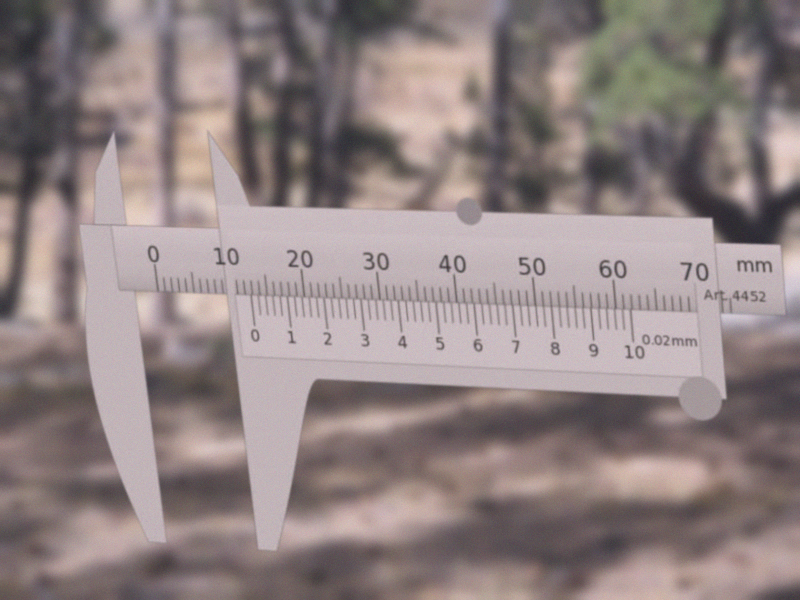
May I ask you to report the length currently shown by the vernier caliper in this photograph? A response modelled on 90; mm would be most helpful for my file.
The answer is 12.8; mm
